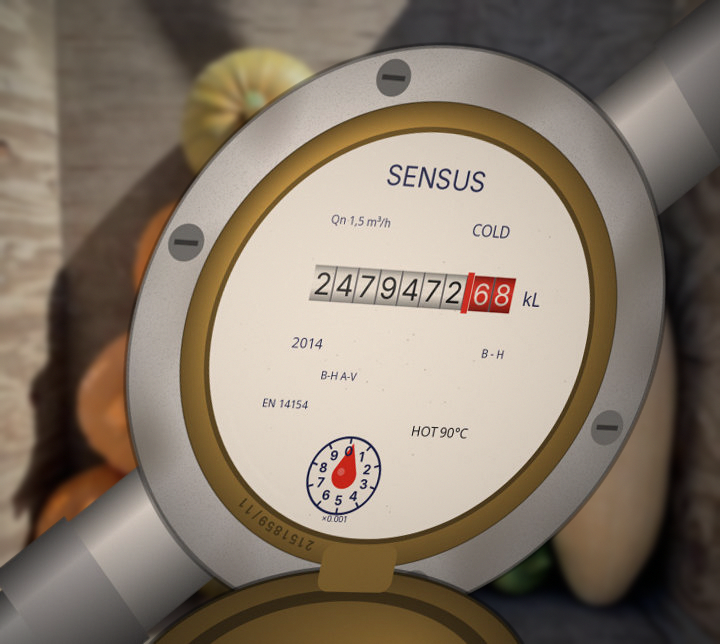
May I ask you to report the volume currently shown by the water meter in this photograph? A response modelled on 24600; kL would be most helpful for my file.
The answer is 2479472.680; kL
